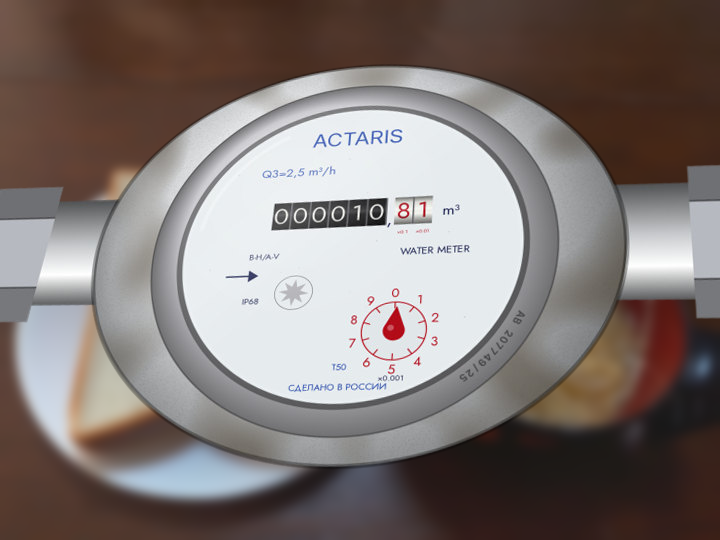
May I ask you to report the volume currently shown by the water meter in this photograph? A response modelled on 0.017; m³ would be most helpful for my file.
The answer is 10.810; m³
